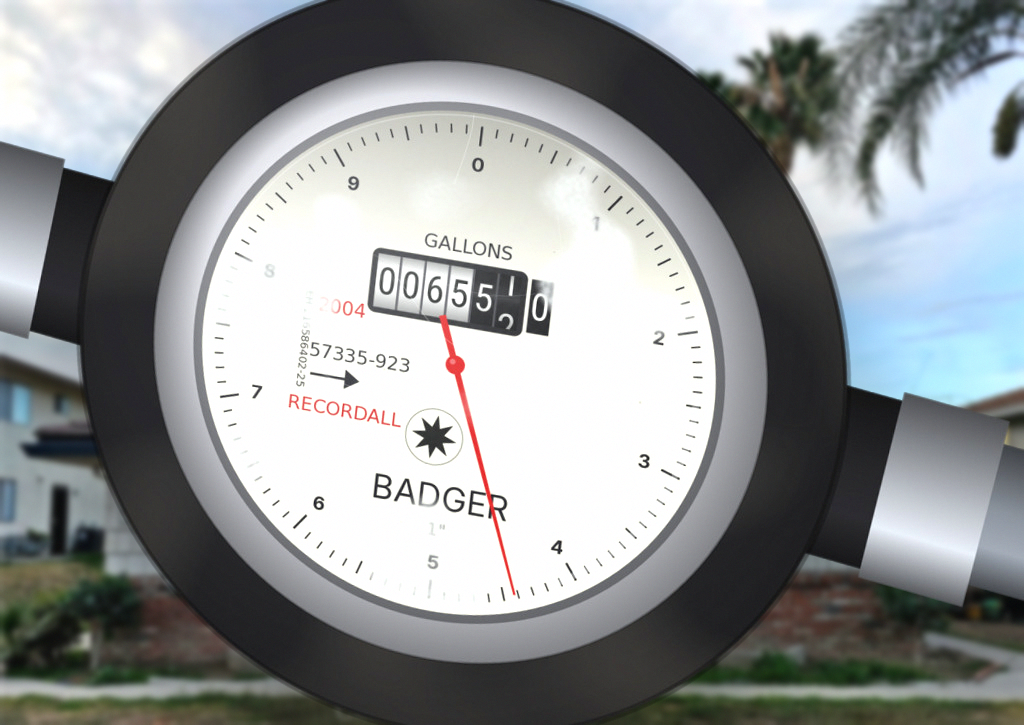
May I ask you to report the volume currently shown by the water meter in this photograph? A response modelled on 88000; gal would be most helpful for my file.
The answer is 65514.4; gal
